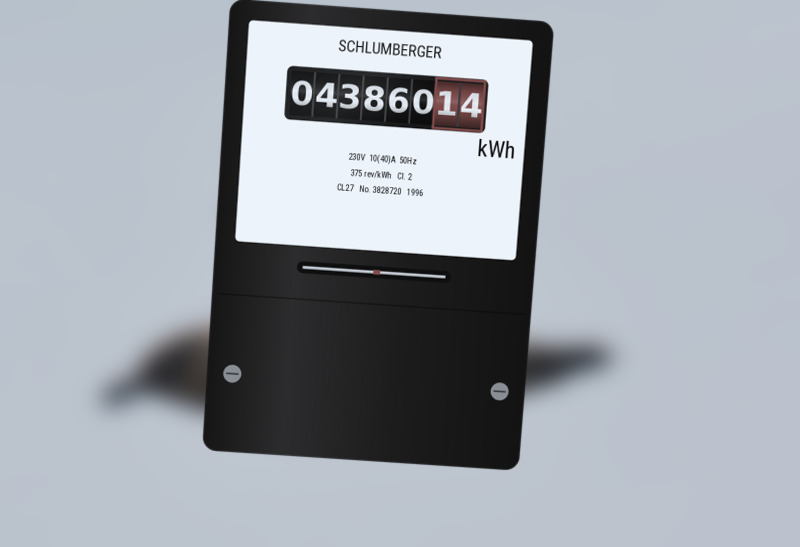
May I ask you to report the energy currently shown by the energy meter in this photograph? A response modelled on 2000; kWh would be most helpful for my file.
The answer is 43860.14; kWh
